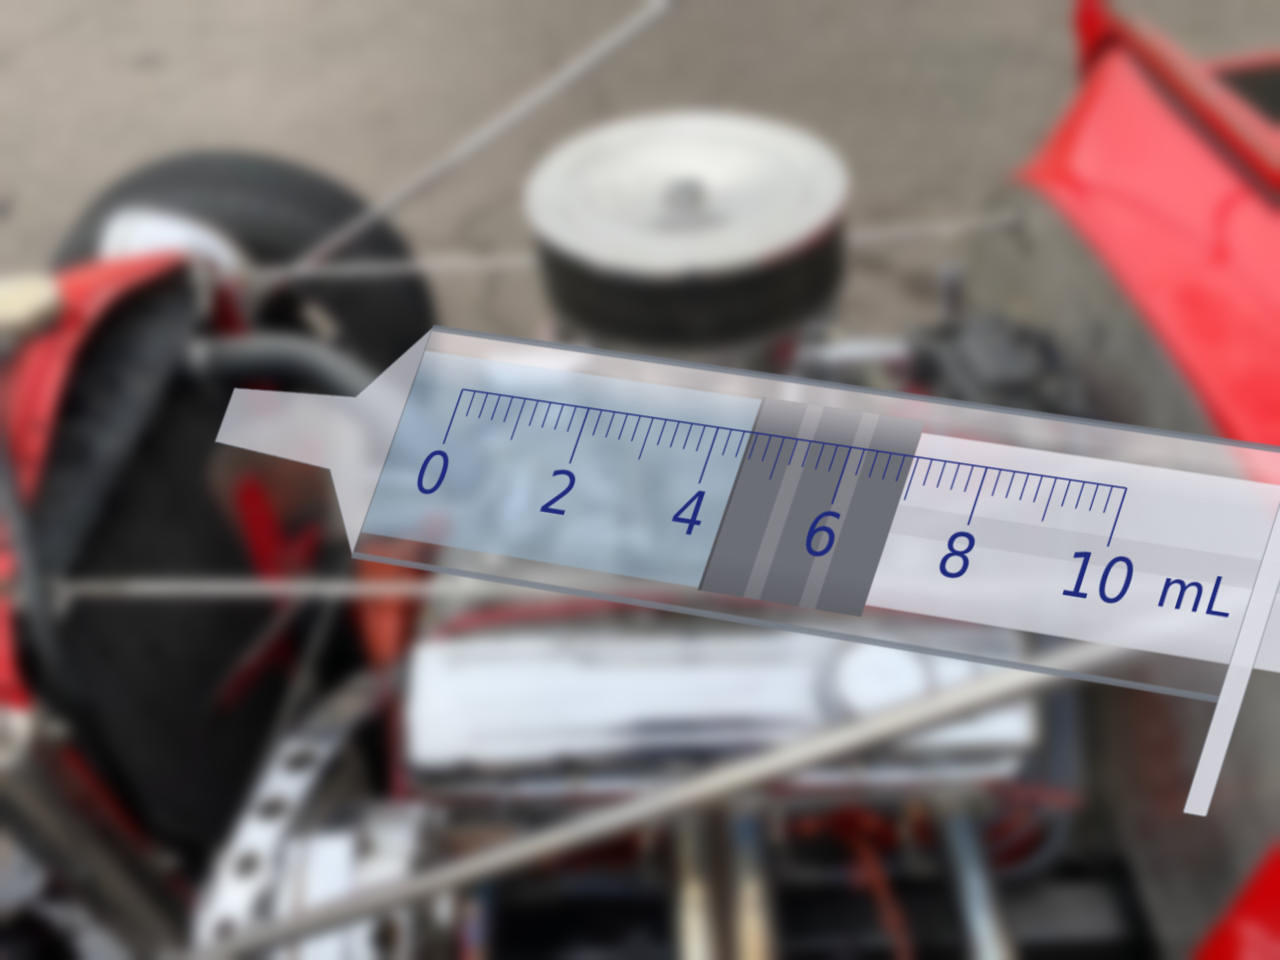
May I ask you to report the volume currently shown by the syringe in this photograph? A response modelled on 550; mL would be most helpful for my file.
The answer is 4.5; mL
